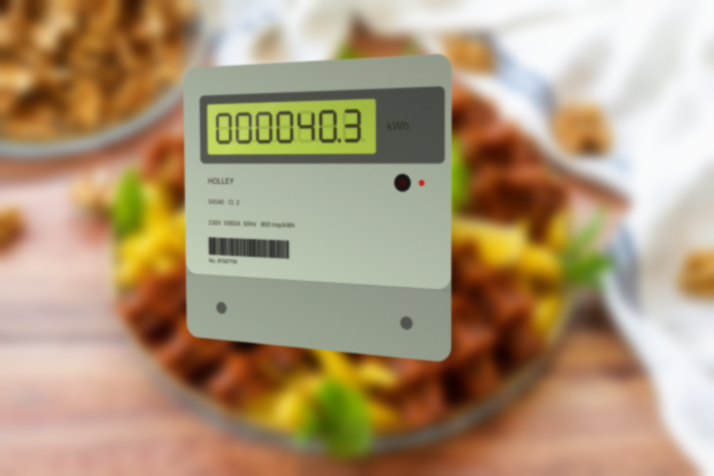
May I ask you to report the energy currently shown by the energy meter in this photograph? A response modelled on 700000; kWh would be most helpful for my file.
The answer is 40.3; kWh
